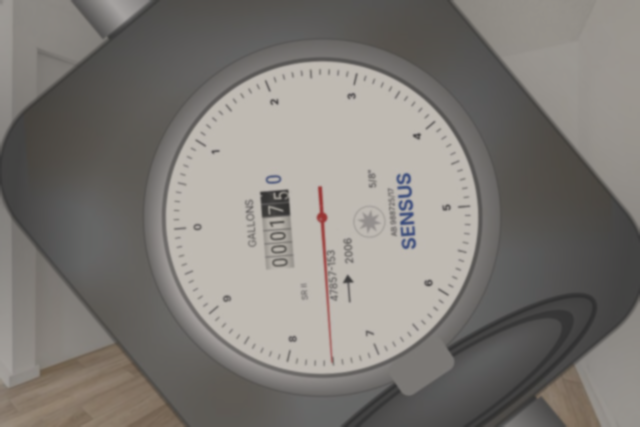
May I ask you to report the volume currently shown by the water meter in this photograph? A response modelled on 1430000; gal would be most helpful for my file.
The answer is 1747.5; gal
